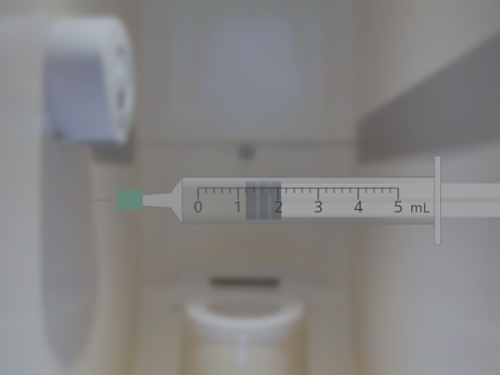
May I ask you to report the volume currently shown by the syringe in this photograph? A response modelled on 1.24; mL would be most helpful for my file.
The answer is 1.2; mL
